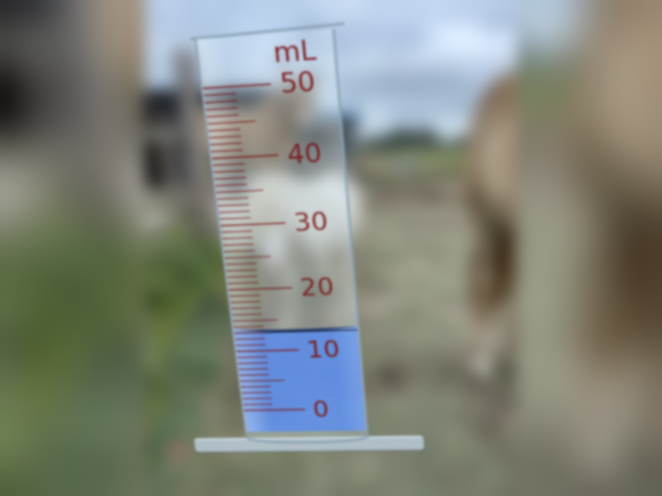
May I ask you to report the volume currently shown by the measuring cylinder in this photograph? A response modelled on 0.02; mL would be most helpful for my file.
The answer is 13; mL
